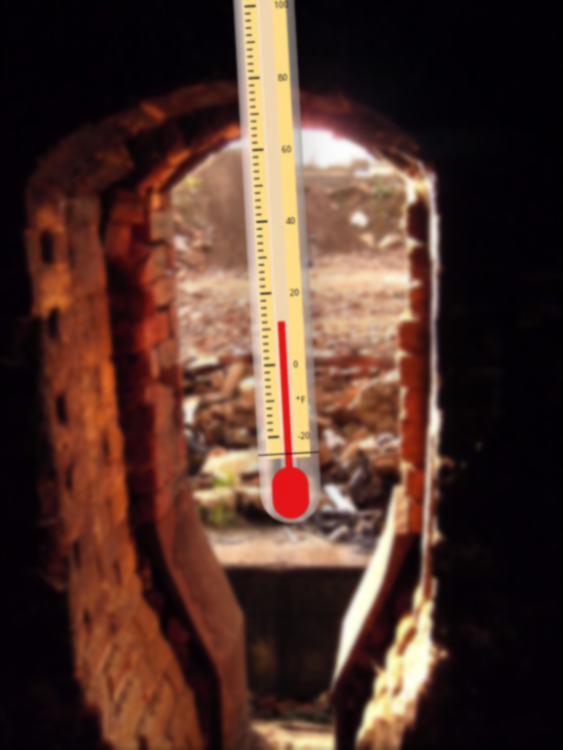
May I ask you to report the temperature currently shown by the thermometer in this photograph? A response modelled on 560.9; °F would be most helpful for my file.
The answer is 12; °F
